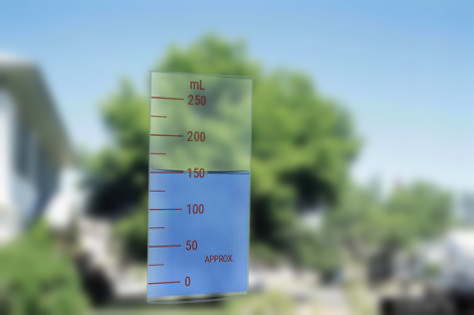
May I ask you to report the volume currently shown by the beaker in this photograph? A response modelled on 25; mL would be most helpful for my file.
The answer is 150; mL
